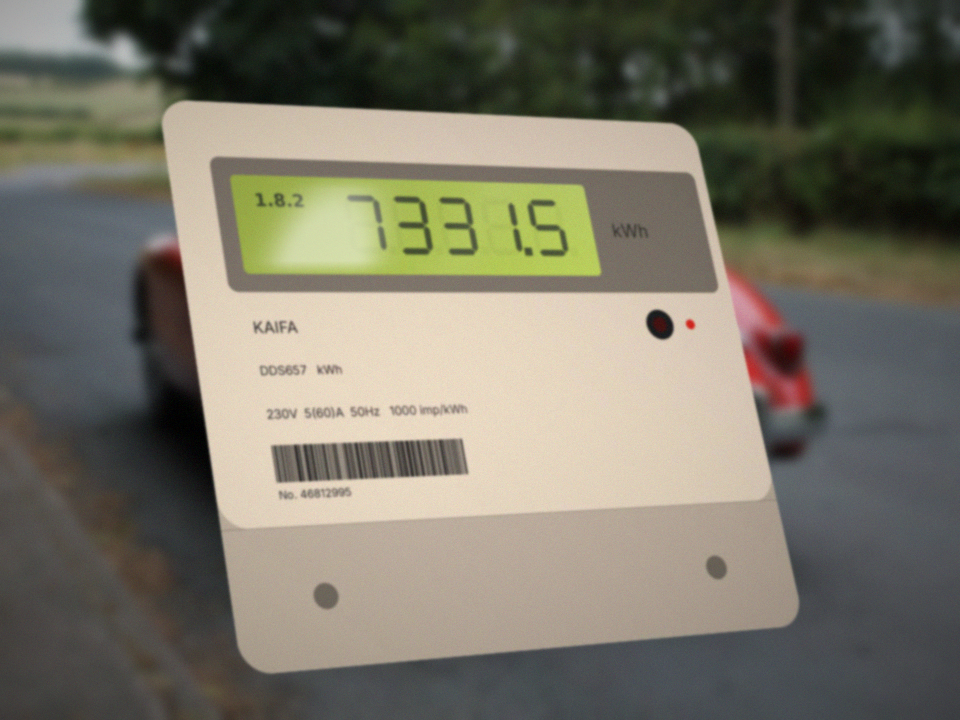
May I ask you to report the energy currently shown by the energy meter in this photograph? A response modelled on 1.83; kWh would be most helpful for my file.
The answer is 7331.5; kWh
